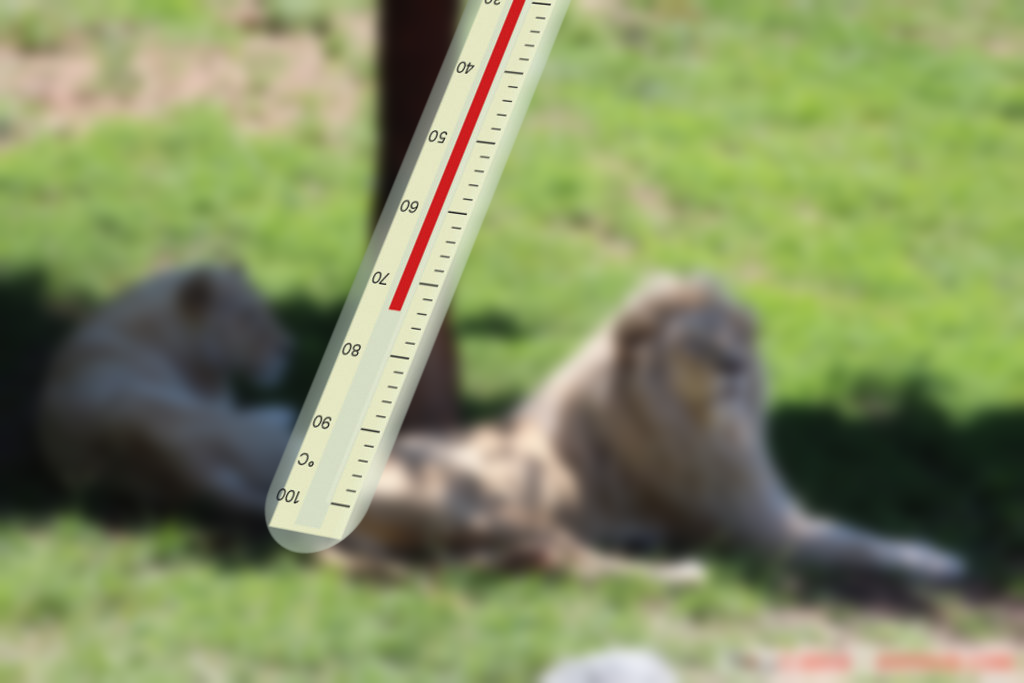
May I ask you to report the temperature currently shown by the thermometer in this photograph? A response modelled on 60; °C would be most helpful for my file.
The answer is 74; °C
